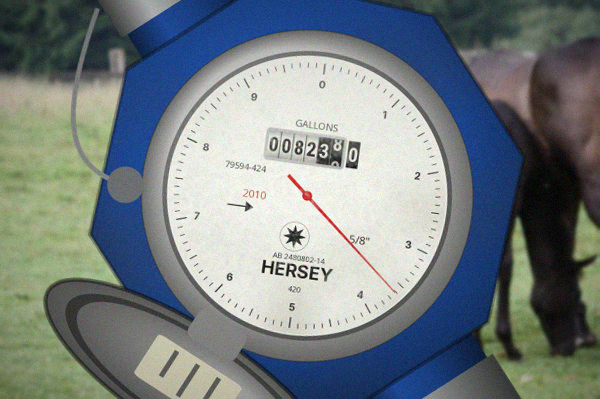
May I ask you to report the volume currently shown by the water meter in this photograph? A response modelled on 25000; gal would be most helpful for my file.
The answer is 82383.6; gal
